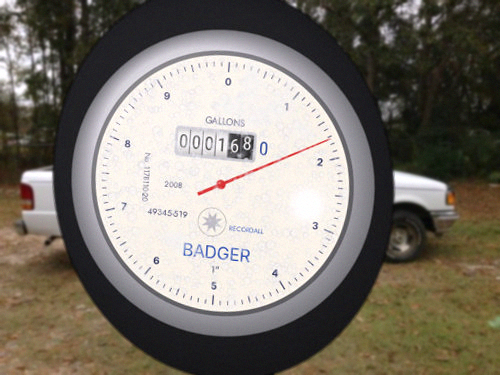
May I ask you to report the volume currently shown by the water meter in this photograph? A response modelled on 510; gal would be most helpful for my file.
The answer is 1681.7; gal
